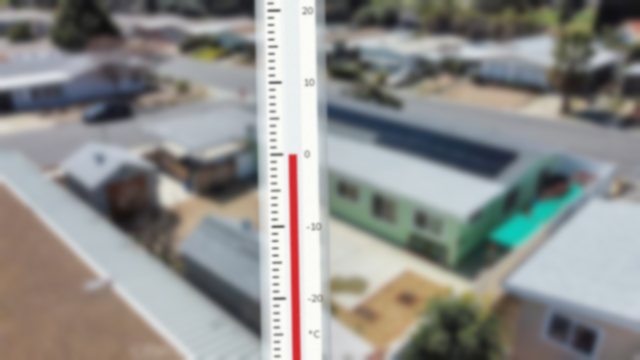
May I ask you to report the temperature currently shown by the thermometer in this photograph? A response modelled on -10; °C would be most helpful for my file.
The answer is 0; °C
